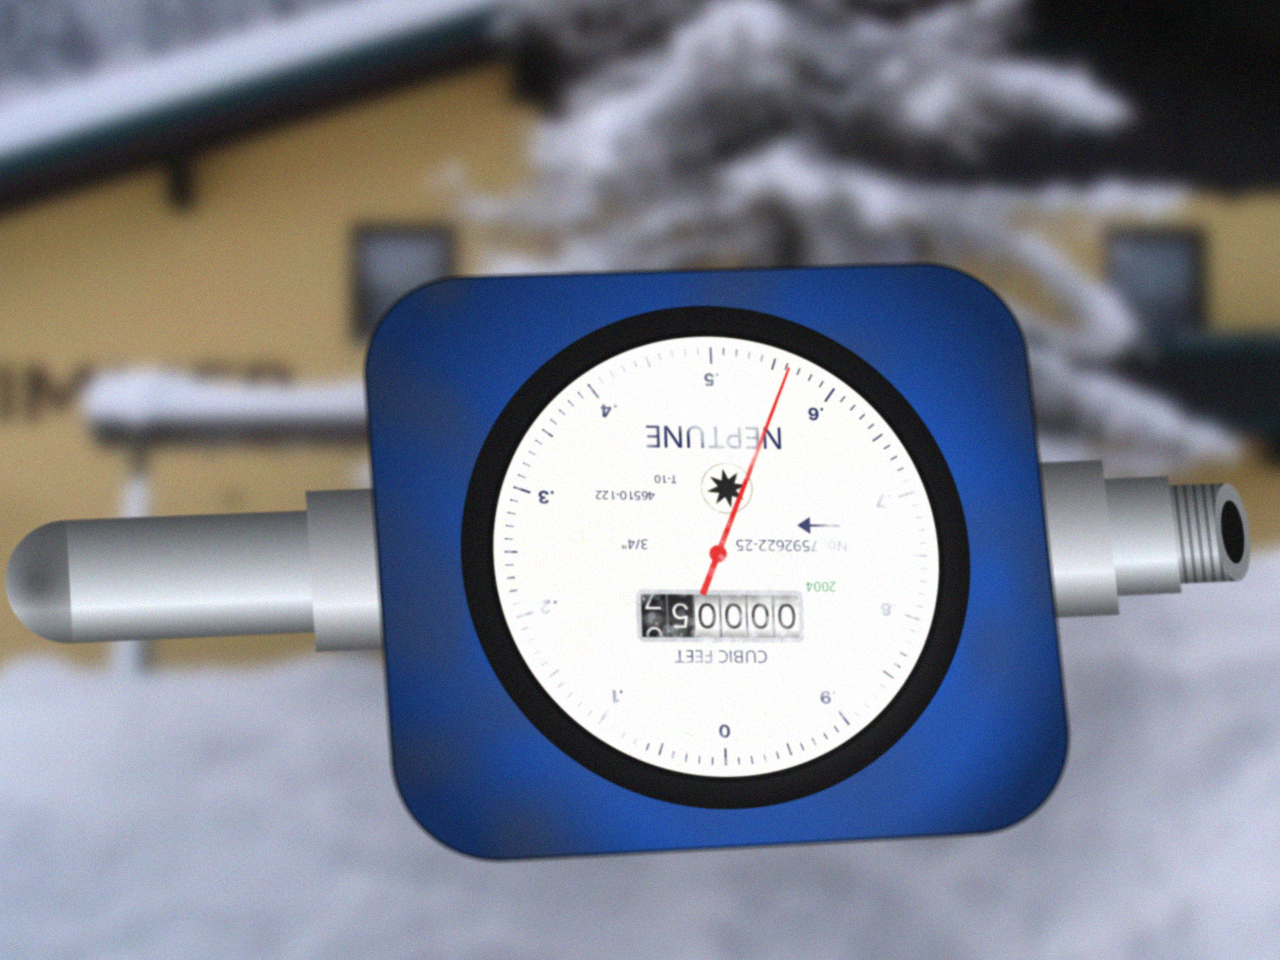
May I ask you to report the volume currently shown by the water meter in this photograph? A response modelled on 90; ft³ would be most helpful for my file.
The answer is 56.56; ft³
